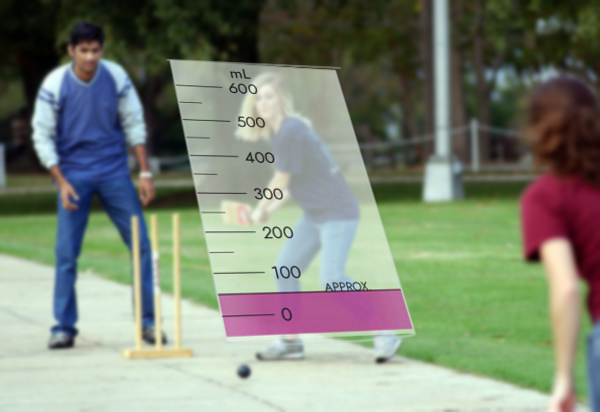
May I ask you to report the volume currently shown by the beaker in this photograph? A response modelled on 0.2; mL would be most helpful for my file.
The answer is 50; mL
